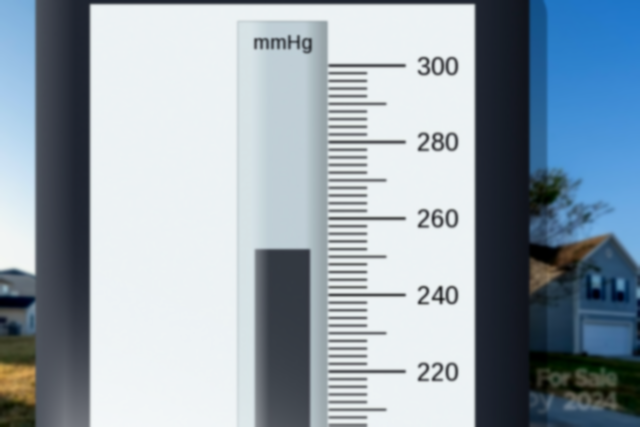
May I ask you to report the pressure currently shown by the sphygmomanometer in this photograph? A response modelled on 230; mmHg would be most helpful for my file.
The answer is 252; mmHg
